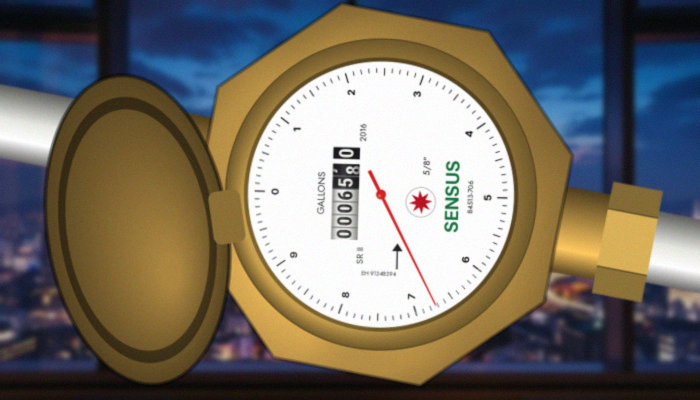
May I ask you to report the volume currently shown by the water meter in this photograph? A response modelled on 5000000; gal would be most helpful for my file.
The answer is 6576.7; gal
